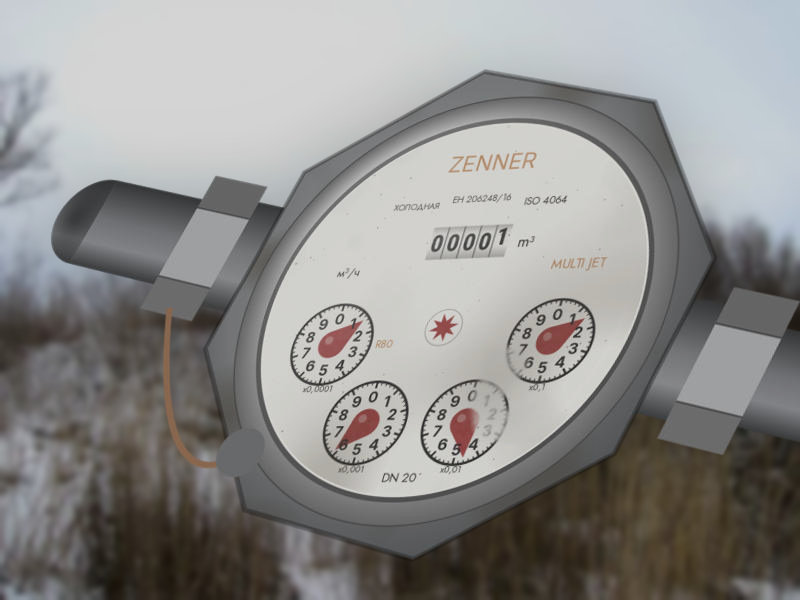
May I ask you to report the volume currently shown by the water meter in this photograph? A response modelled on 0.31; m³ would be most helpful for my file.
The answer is 1.1461; m³
